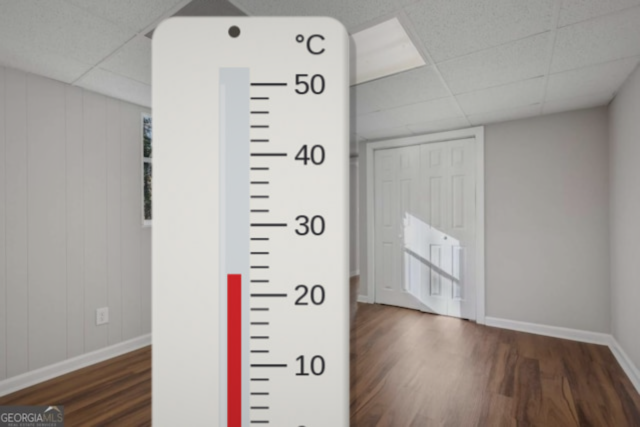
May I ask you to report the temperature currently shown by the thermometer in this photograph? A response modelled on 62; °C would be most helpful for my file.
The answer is 23; °C
